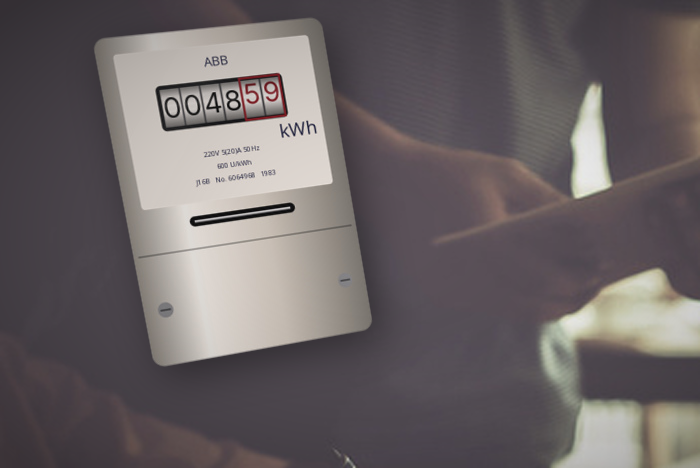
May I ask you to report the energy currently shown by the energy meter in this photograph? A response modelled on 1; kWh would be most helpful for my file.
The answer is 48.59; kWh
